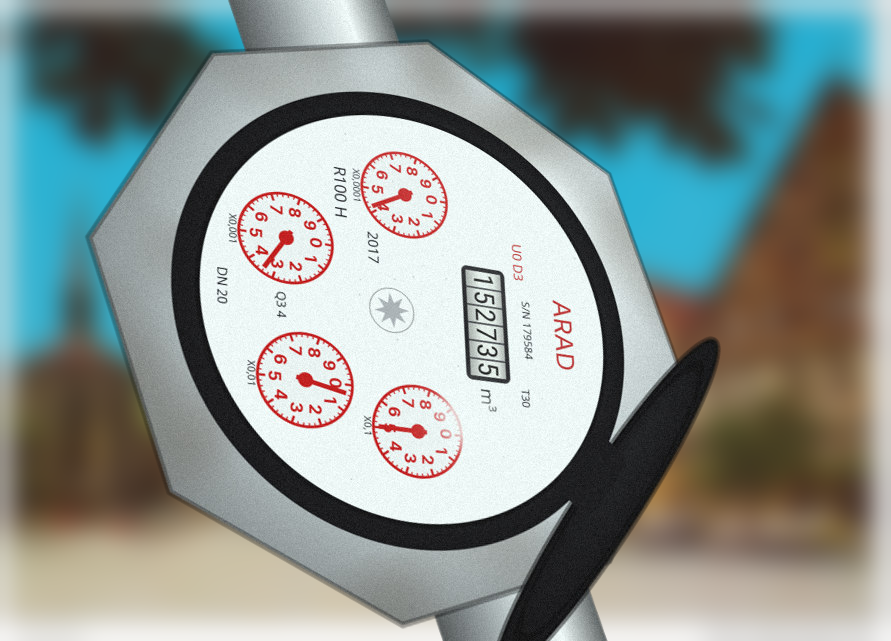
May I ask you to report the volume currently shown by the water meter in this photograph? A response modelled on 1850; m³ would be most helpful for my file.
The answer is 152735.5034; m³
